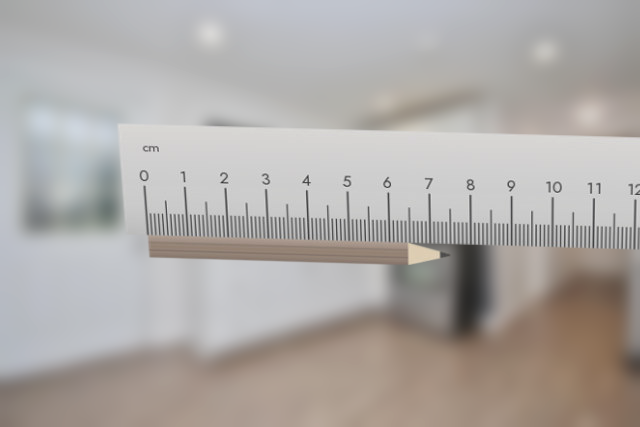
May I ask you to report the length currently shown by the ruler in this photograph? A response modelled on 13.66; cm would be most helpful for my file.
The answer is 7.5; cm
